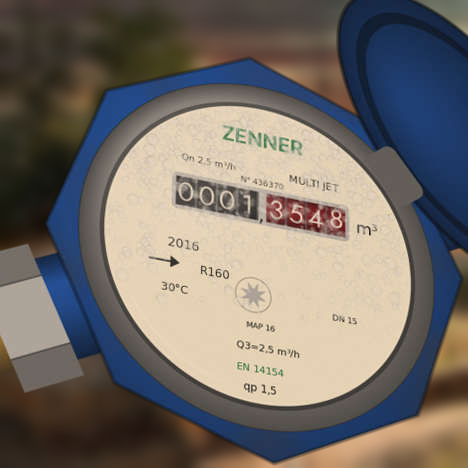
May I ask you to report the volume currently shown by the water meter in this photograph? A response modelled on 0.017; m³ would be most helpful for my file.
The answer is 1.3548; m³
